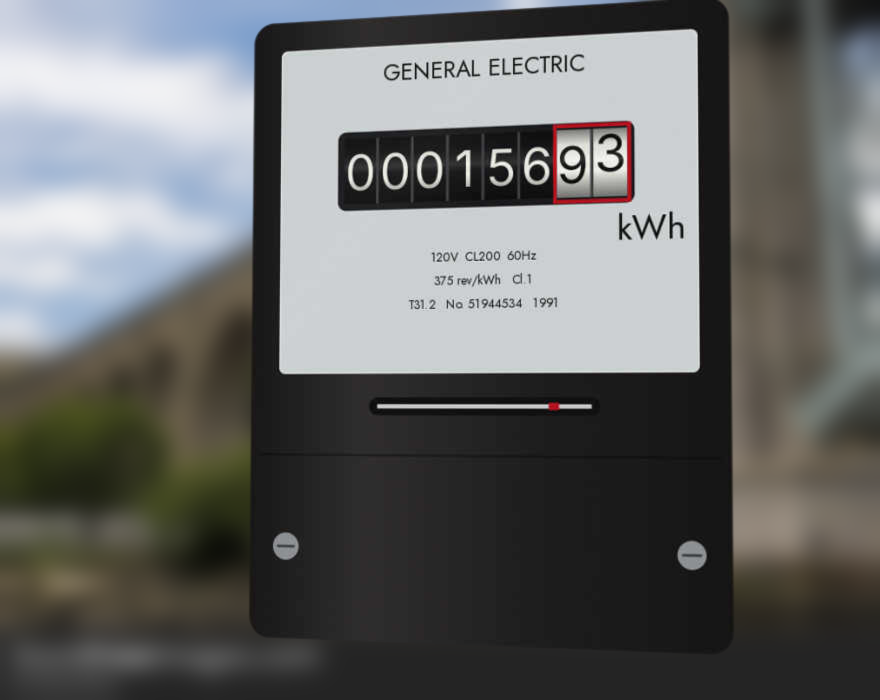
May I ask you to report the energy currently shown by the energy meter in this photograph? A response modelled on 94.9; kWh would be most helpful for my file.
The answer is 156.93; kWh
